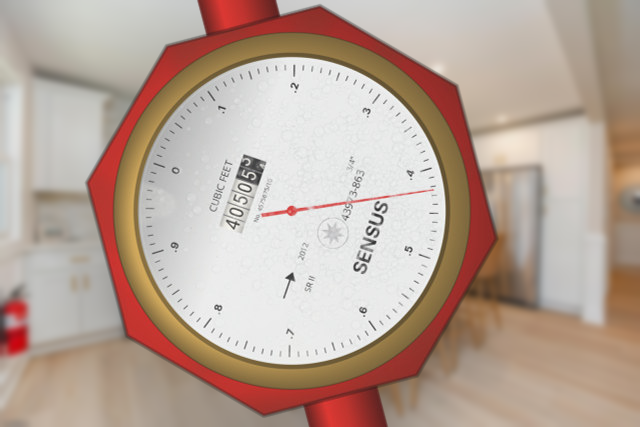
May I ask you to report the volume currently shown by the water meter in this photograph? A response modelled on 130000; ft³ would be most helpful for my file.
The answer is 405053.42; ft³
